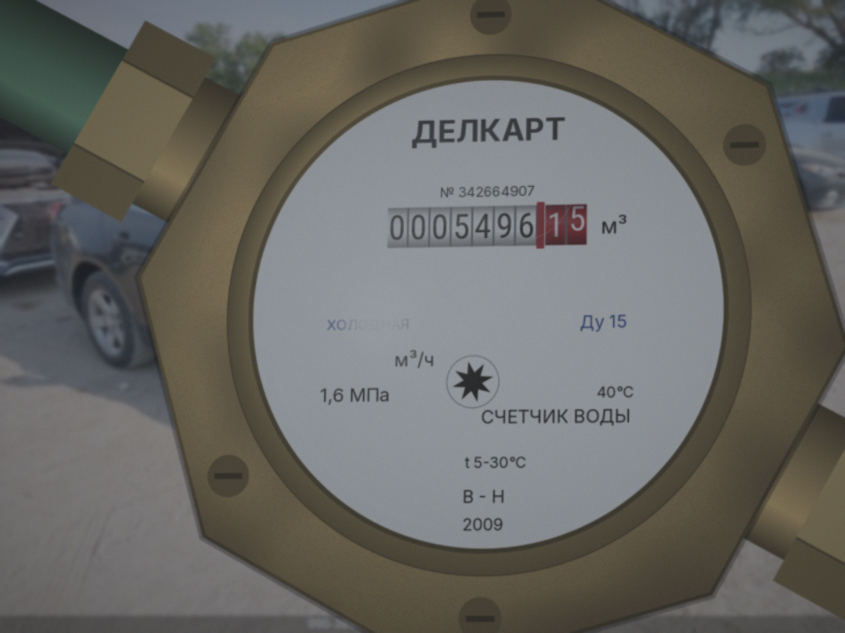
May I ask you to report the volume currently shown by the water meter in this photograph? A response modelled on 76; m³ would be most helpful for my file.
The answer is 5496.15; m³
